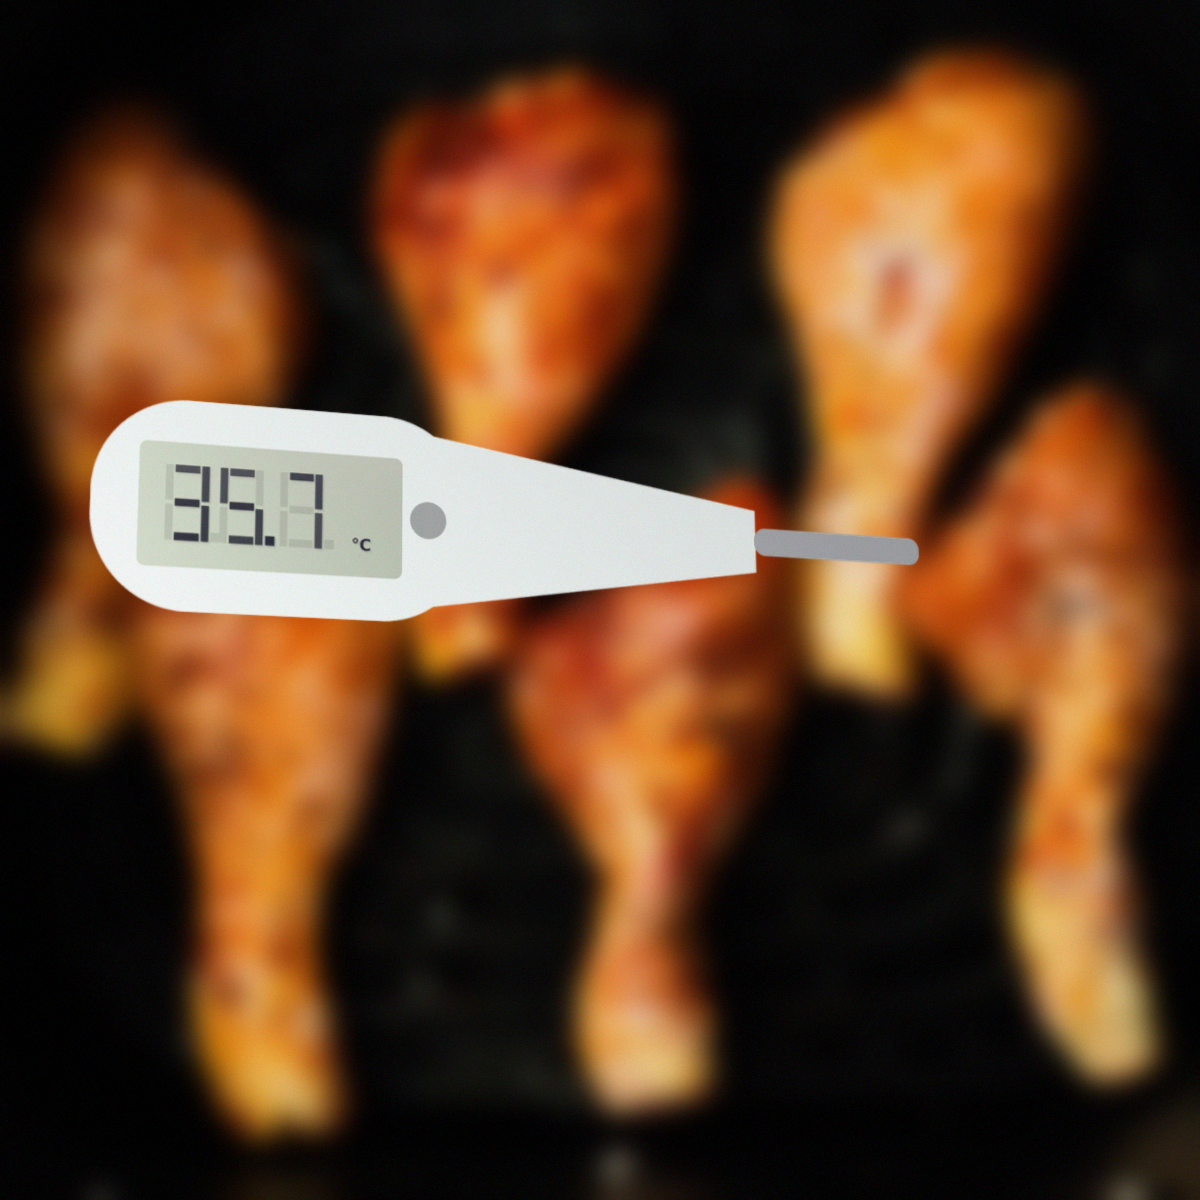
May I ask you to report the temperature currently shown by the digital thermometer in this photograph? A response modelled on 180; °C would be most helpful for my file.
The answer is 35.7; °C
